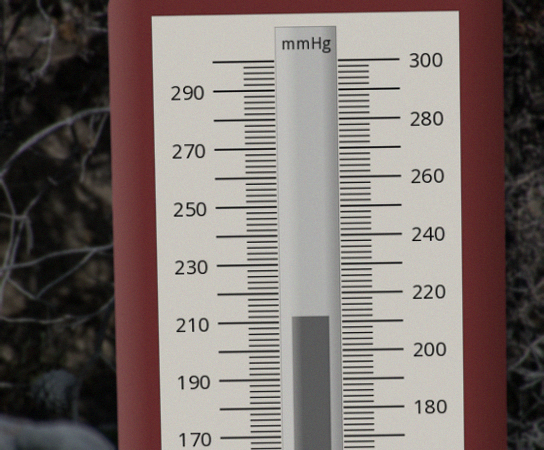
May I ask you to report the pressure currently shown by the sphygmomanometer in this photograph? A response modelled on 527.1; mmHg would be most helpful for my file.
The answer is 212; mmHg
